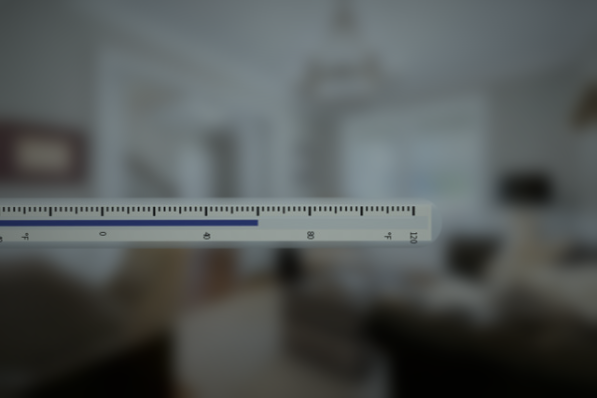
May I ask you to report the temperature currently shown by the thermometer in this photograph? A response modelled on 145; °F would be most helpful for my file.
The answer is 60; °F
